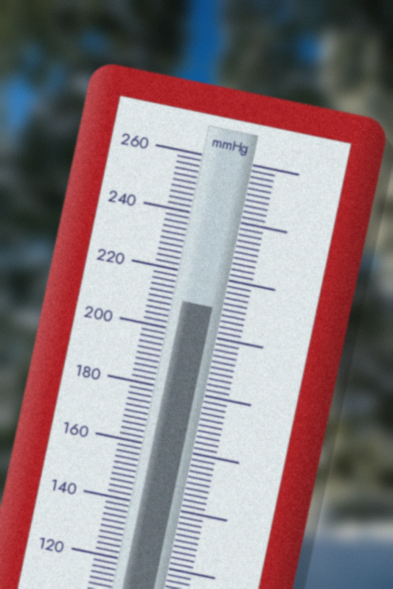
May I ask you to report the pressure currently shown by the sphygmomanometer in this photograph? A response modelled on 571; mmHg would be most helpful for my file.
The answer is 210; mmHg
